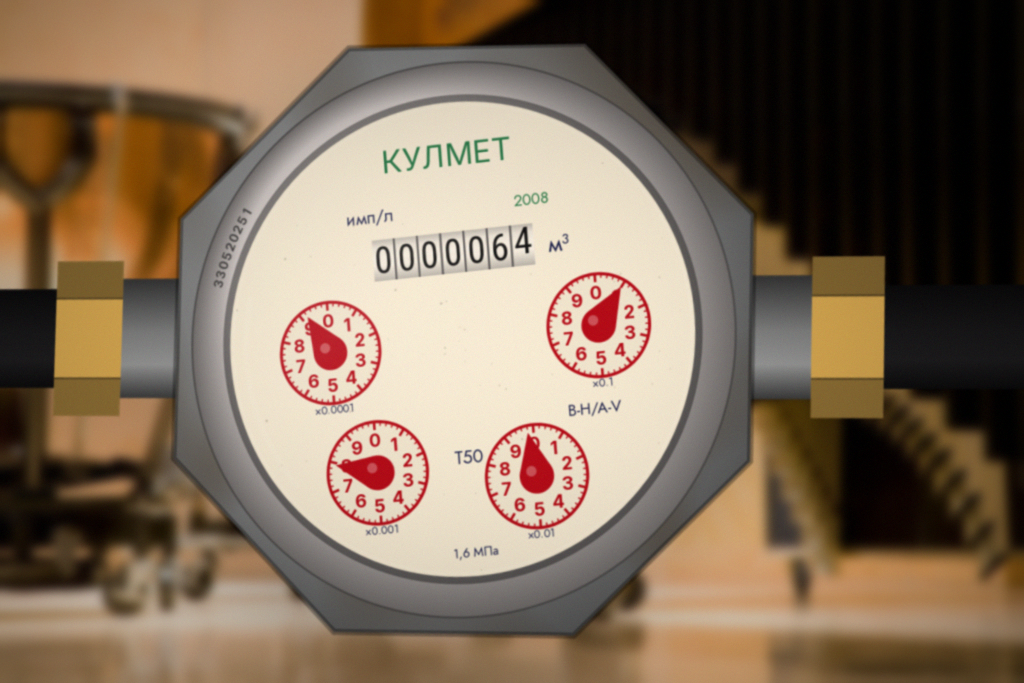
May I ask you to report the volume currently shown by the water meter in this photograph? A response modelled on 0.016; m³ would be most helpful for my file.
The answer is 64.0979; m³
